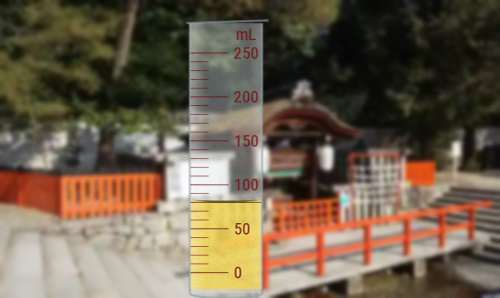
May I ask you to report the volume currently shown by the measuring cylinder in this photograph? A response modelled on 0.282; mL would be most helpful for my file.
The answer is 80; mL
